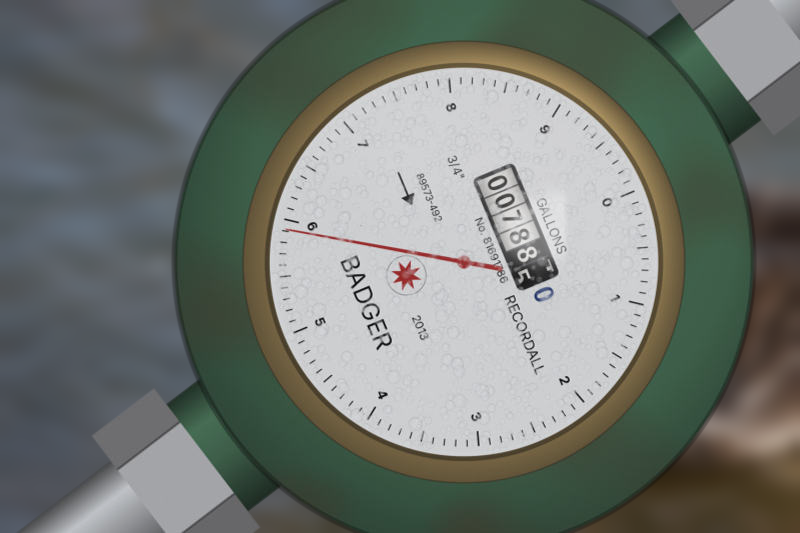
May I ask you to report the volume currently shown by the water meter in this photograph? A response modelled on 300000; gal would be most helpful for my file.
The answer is 78845.9; gal
